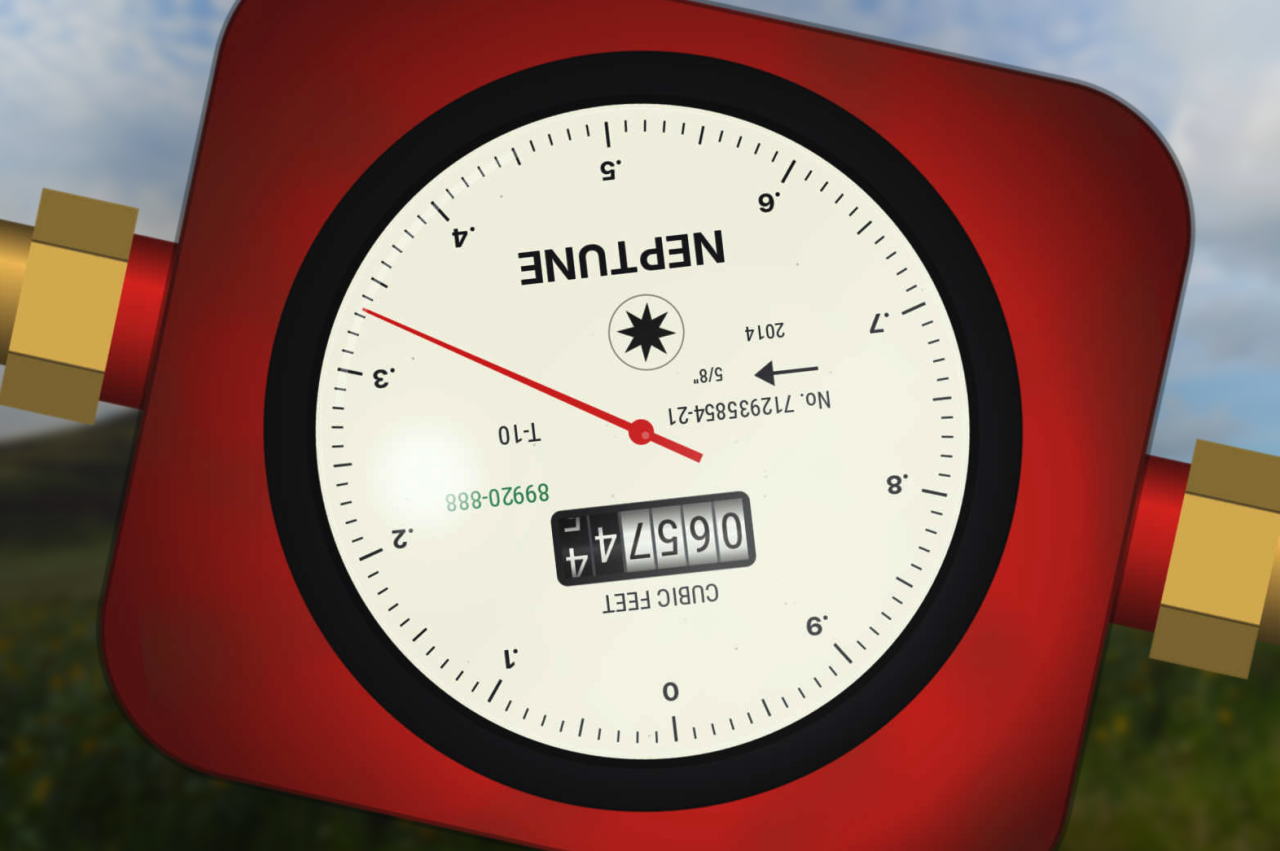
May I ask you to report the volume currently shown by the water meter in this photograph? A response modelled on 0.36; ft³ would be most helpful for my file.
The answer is 65744.33; ft³
